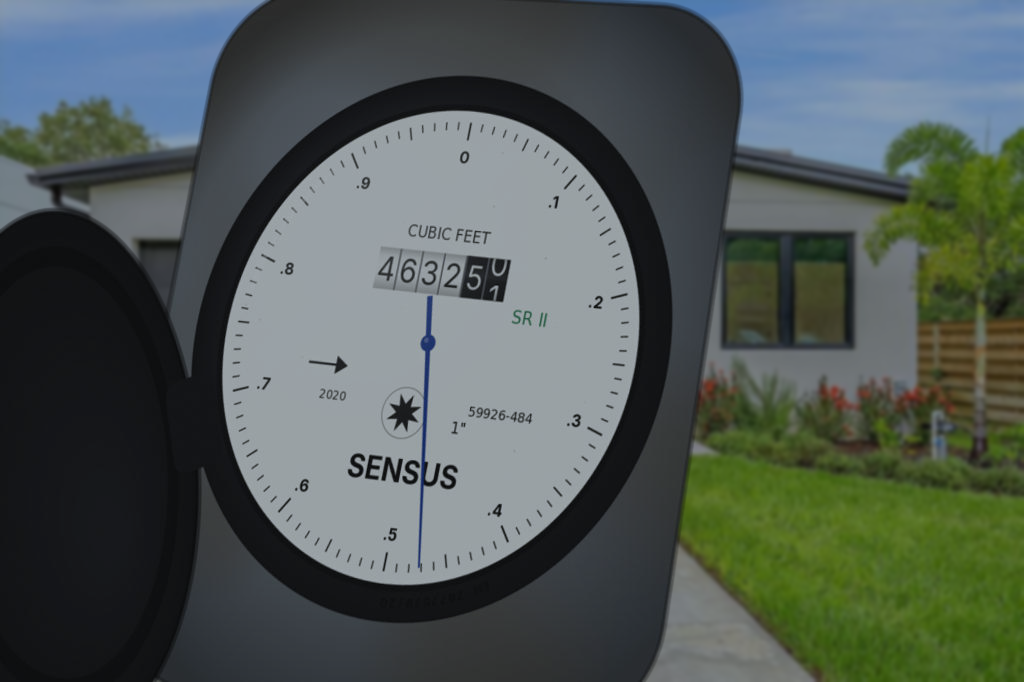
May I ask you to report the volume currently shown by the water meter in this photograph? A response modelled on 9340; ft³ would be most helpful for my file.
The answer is 463250.47; ft³
